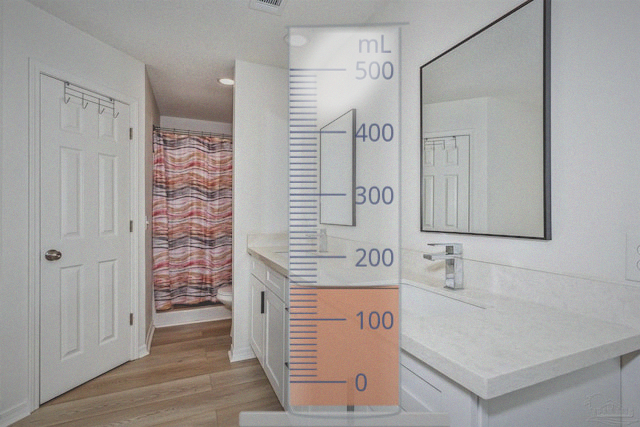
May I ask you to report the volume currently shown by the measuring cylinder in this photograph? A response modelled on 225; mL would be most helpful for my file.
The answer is 150; mL
